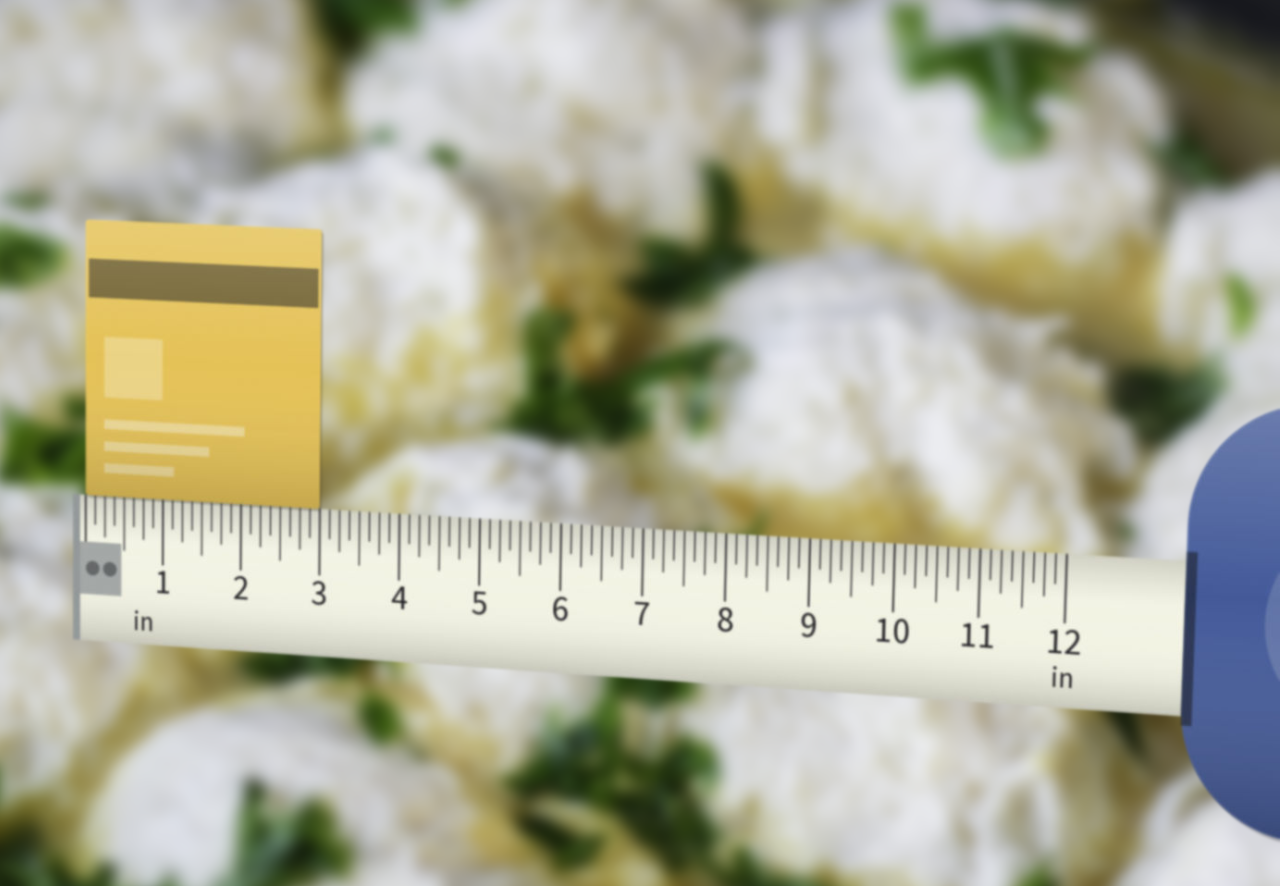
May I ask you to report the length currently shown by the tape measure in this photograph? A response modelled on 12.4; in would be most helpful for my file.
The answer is 3; in
